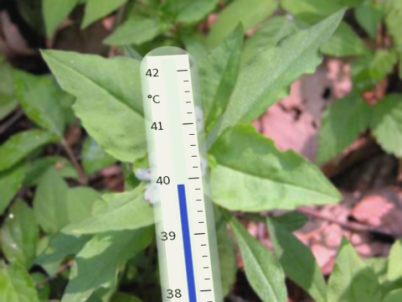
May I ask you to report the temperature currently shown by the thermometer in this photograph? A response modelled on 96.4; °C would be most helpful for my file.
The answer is 39.9; °C
